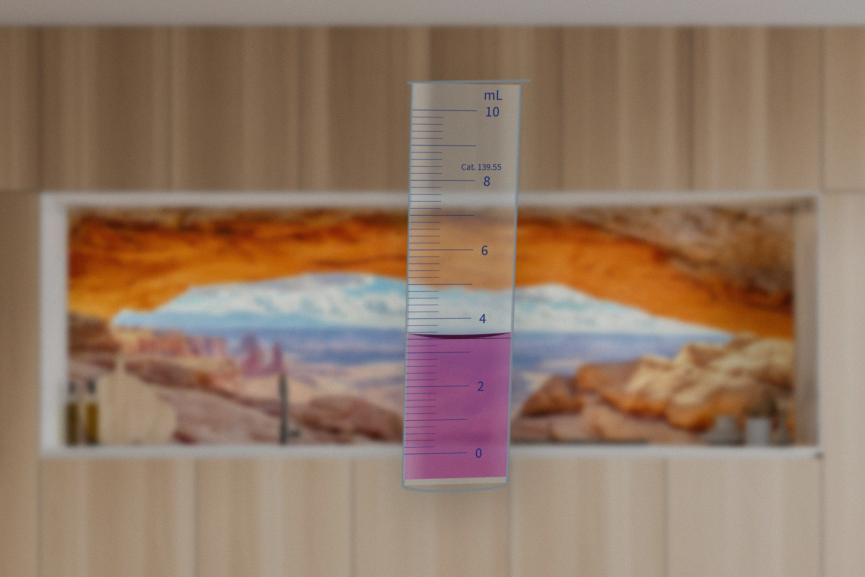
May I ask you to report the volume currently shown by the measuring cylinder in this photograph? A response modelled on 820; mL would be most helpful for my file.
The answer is 3.4; mL
